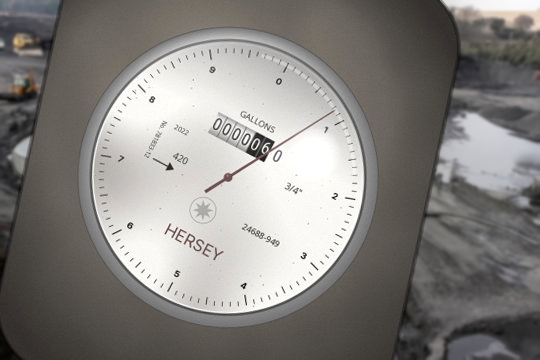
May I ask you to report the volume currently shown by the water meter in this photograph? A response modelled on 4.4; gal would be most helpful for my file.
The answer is 60.8; gal
